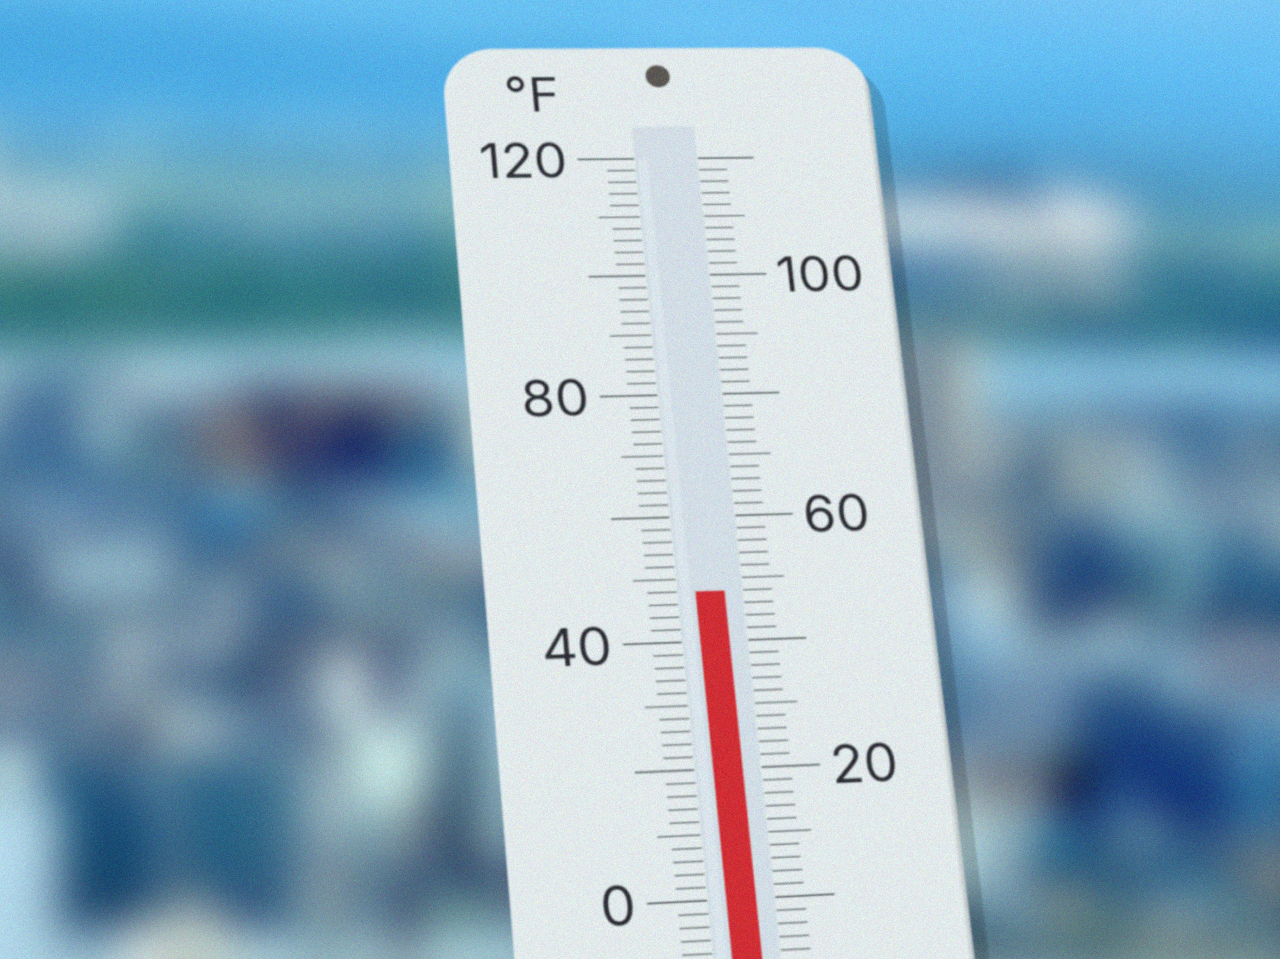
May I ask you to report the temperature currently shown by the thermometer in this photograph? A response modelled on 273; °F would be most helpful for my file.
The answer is 48; °F
